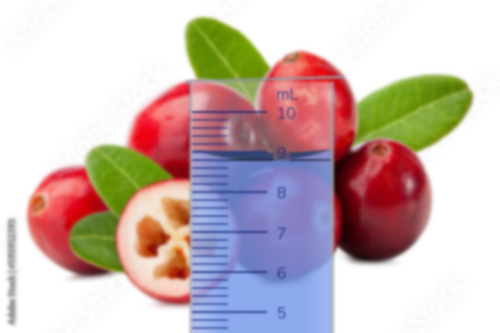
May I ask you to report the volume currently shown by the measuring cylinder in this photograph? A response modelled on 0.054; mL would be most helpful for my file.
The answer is 8.8; mL
